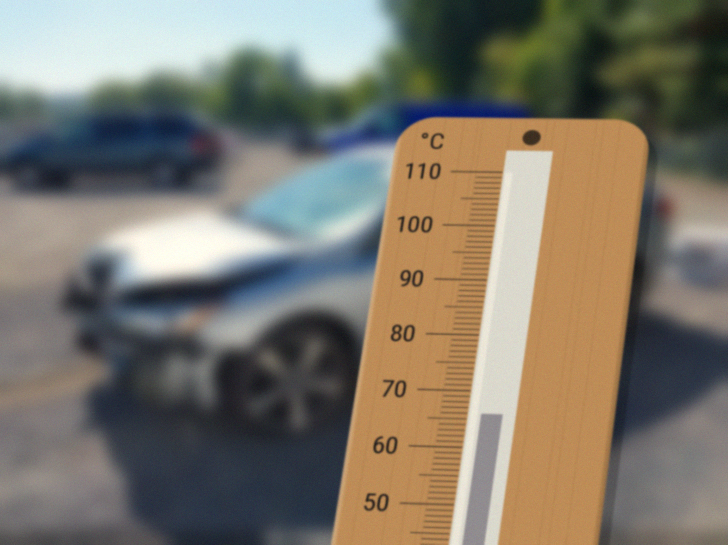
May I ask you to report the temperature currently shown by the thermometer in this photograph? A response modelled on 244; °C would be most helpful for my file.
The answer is 66; °C
